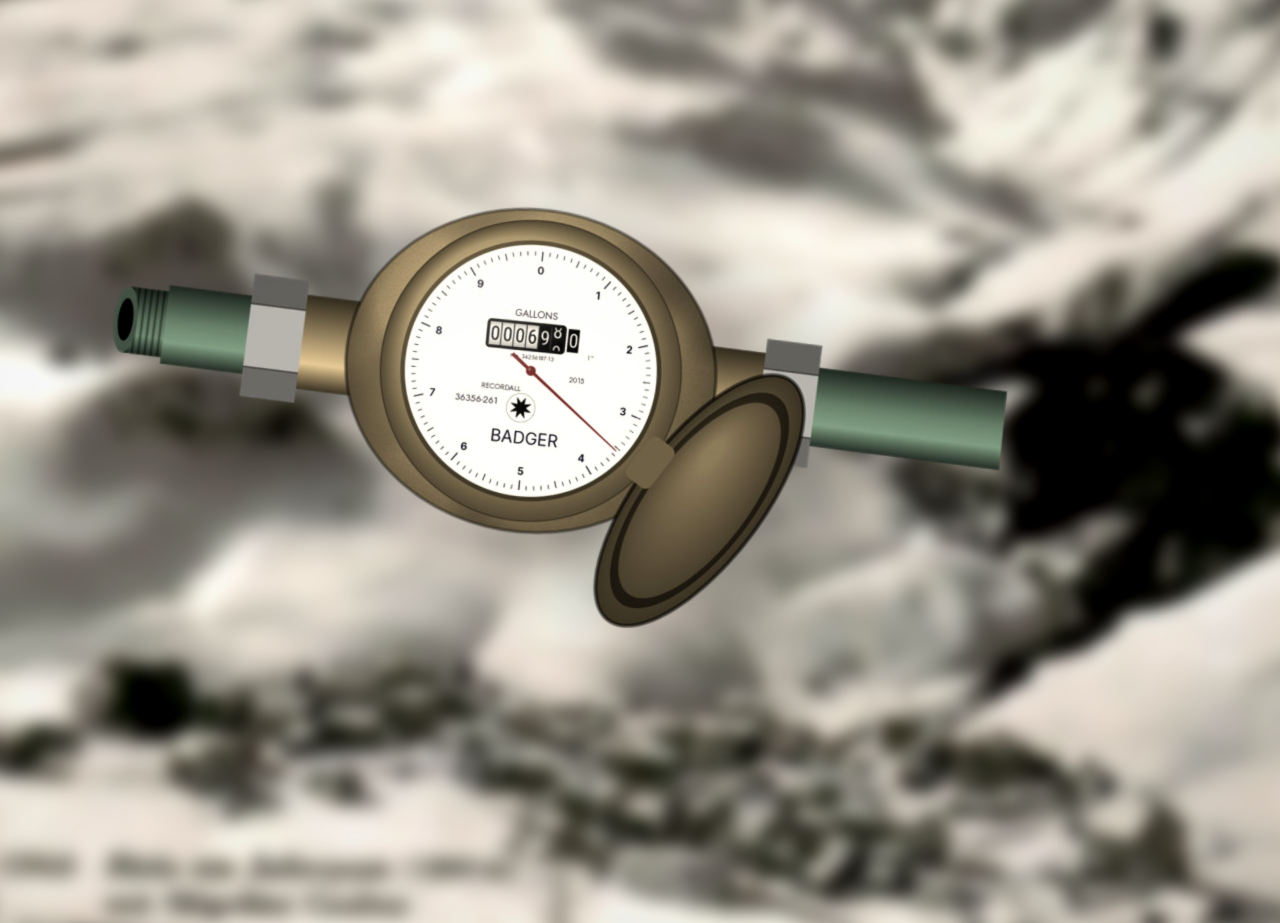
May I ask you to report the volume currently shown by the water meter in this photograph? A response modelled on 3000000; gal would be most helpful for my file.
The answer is 6983.5; gal
